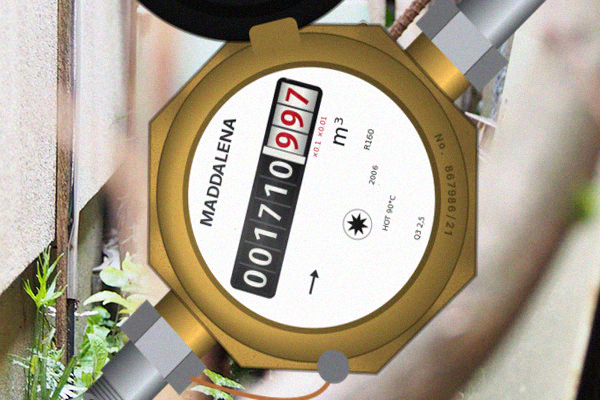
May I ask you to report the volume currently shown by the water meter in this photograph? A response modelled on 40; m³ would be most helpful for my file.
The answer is 1710.997; m³
